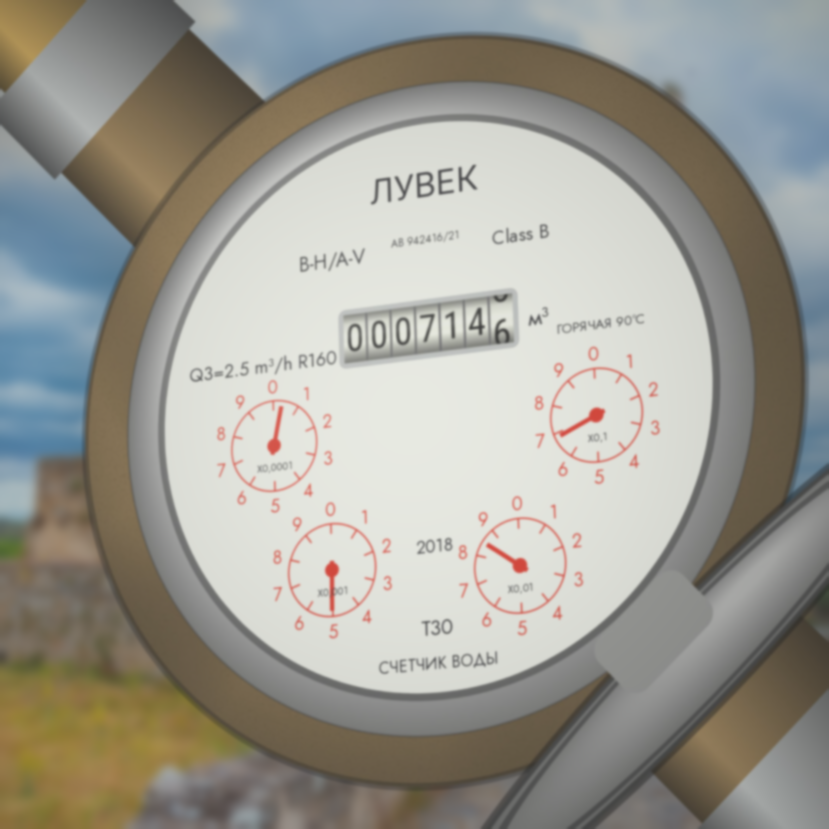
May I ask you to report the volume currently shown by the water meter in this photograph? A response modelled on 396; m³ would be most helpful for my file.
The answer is 7145.6850; m³
